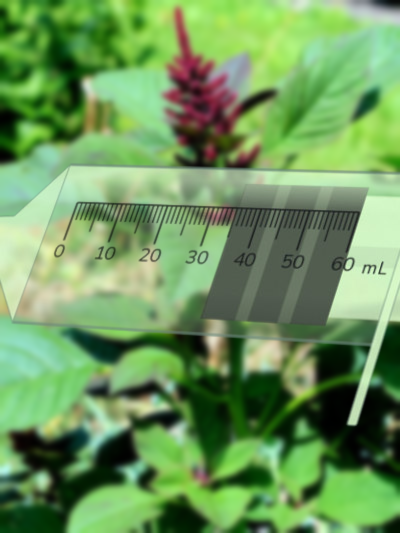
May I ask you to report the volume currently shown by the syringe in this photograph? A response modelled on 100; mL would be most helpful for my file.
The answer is 35; mL
